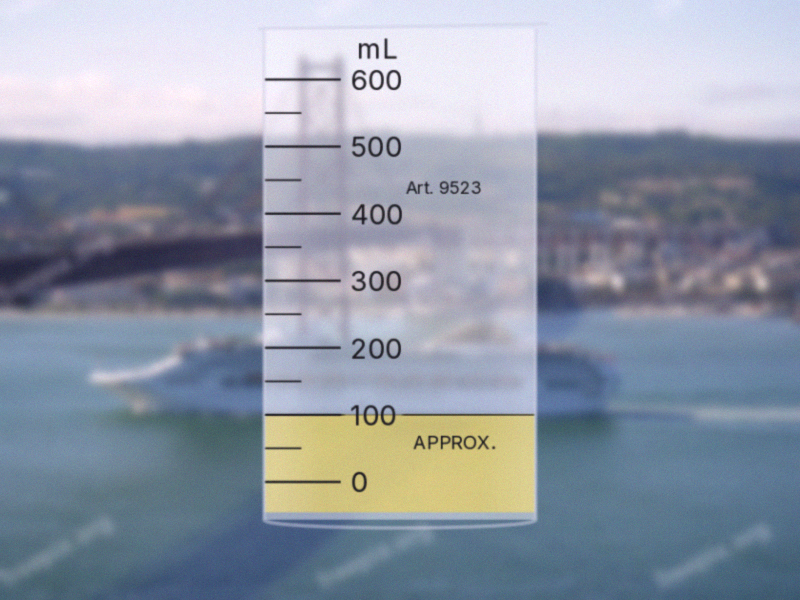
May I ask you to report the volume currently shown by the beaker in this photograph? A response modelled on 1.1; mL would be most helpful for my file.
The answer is 100; mL
